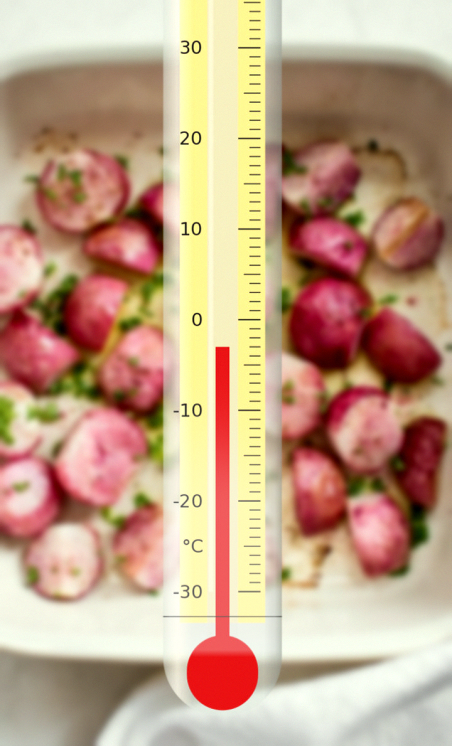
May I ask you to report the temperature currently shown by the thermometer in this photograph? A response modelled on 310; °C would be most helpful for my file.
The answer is -3; °C
